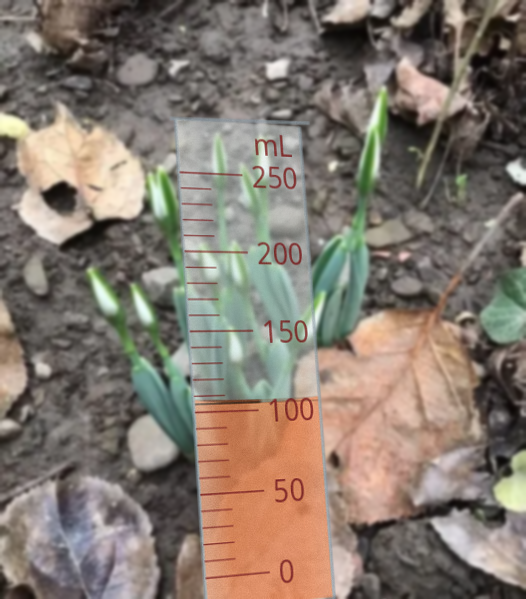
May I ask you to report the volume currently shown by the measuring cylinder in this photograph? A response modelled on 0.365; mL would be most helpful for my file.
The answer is 105; mL
